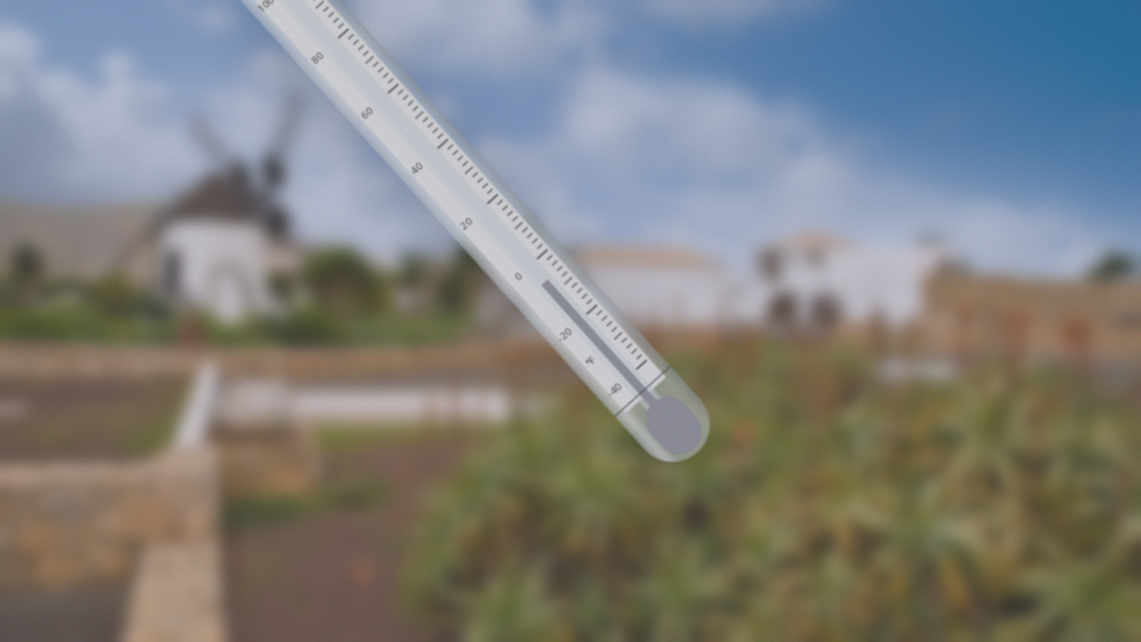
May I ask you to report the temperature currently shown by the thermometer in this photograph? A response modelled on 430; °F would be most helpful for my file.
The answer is -6; °F
